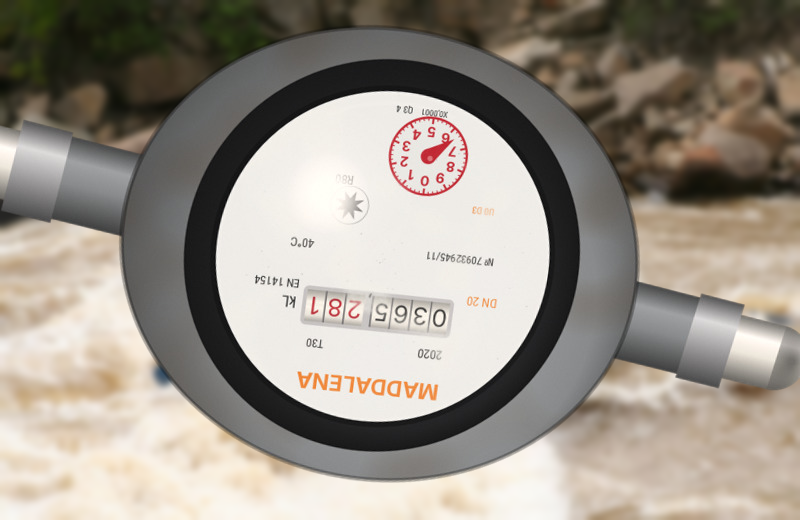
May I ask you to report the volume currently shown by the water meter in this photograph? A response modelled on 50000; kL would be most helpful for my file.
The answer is 365.2816; kL
